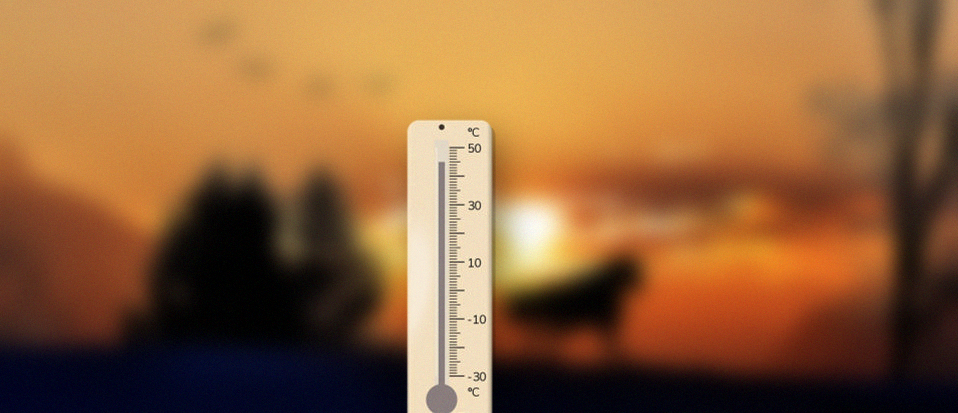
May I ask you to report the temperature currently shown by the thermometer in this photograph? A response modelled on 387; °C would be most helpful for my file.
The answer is 45; °C
